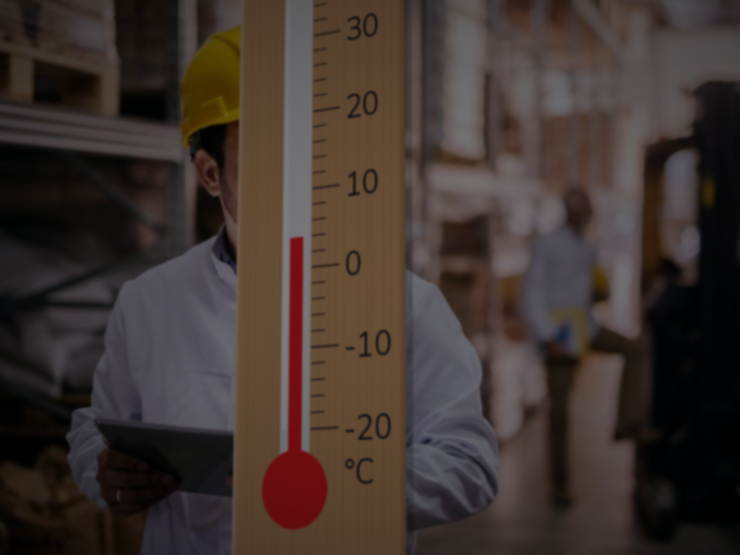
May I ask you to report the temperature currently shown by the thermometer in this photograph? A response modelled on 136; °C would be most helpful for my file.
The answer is 4; °C
